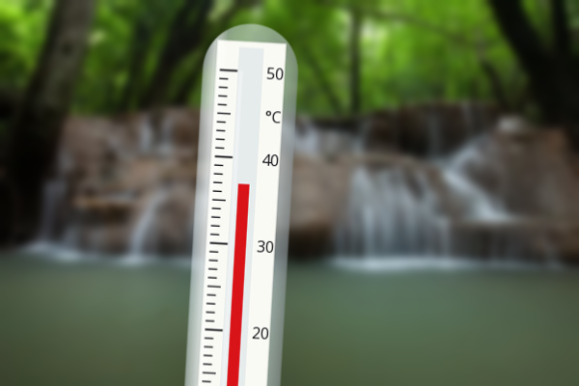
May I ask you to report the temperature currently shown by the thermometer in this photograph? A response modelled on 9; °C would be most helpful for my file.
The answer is 37; °C
